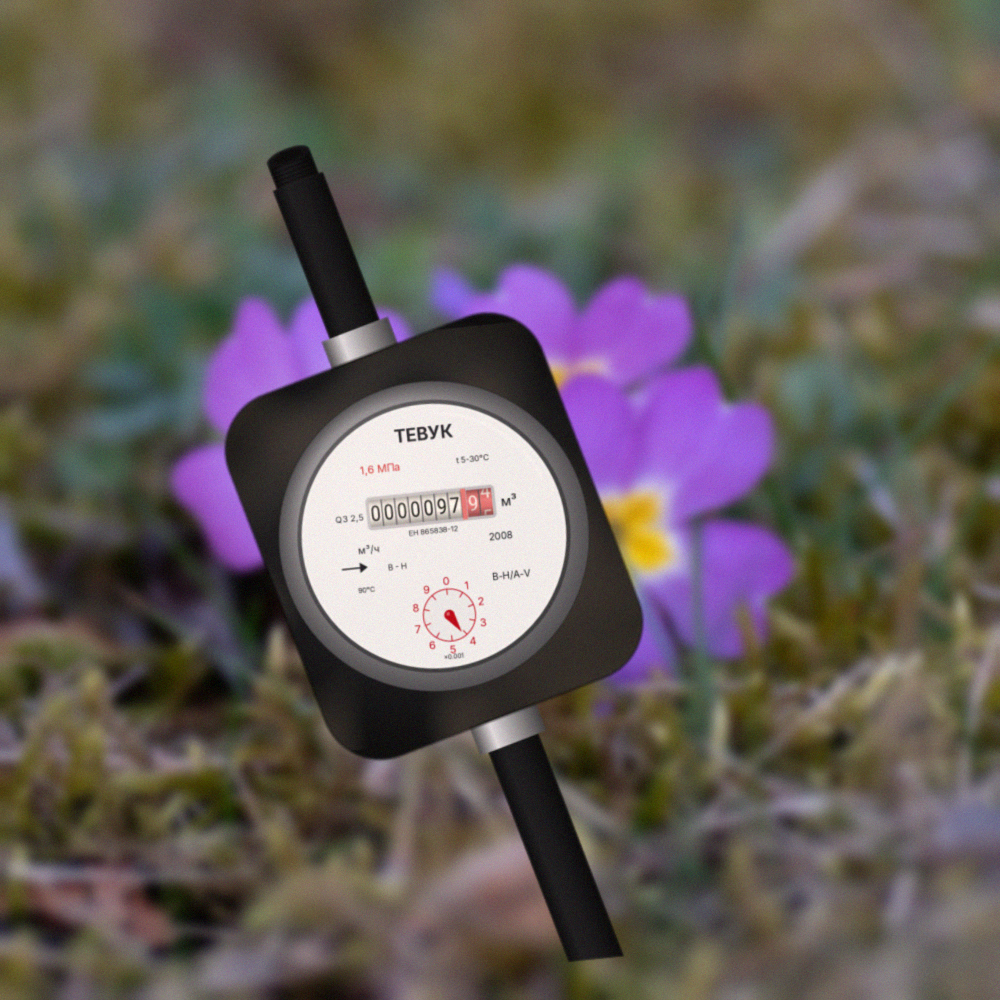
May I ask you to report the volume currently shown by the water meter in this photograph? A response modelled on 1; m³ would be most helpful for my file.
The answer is 97.944; m³
